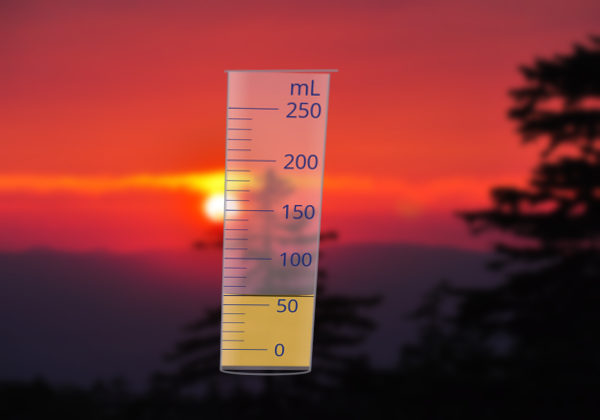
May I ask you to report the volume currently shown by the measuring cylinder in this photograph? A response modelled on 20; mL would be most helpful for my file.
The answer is 60; mL
